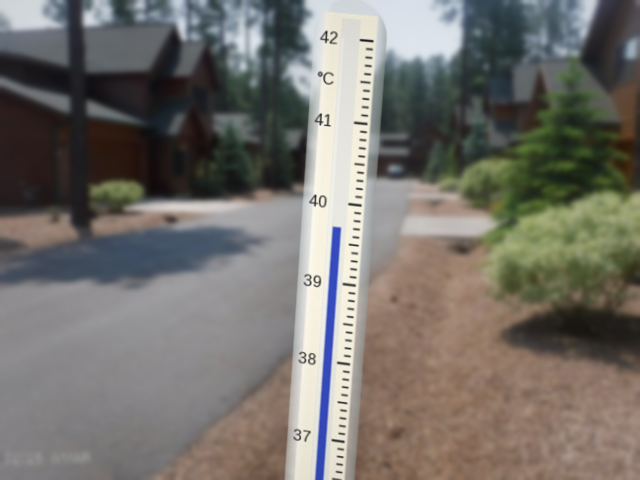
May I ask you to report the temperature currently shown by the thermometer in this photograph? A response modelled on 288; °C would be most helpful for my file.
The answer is 39.7; °C
